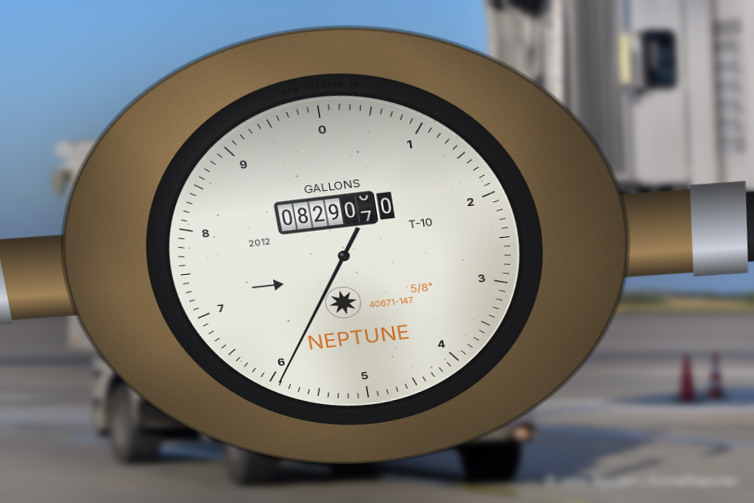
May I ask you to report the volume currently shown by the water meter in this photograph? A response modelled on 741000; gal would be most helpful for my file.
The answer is 829065.9; gal
